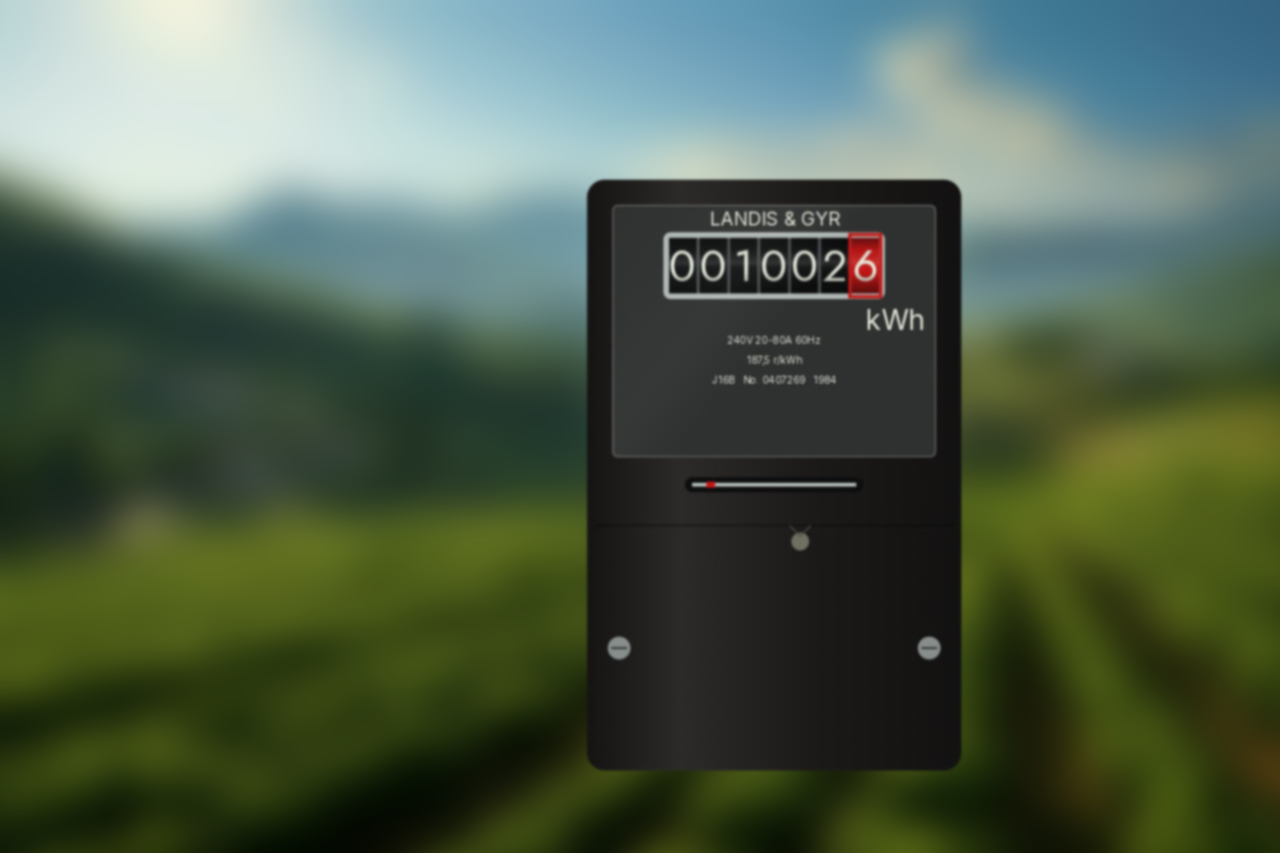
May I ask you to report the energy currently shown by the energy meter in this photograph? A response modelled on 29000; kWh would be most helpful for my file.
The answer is 1002.6; kWh
